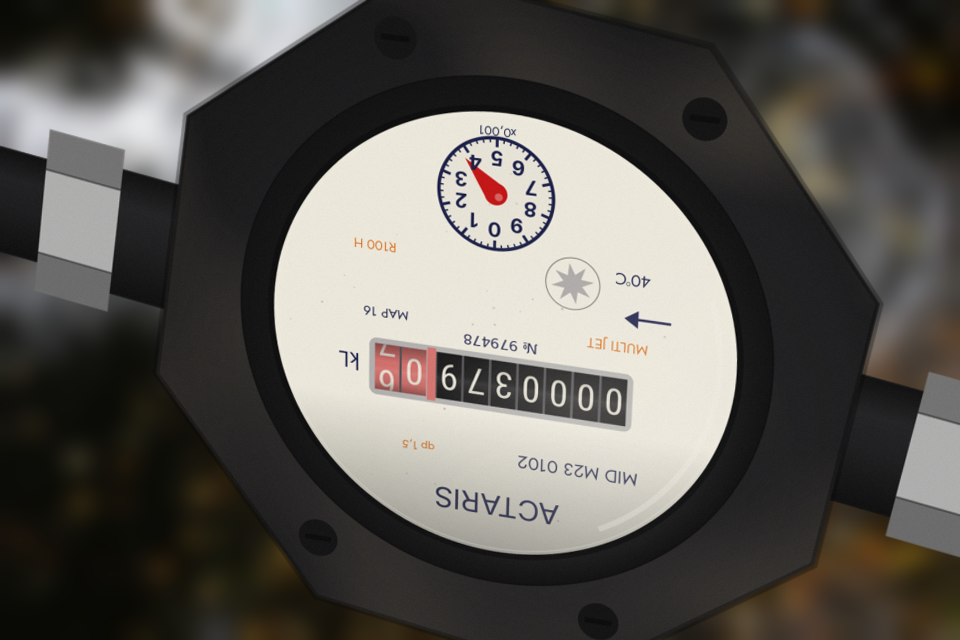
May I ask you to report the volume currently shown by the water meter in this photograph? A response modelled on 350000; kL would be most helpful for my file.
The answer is 379.063; kL
